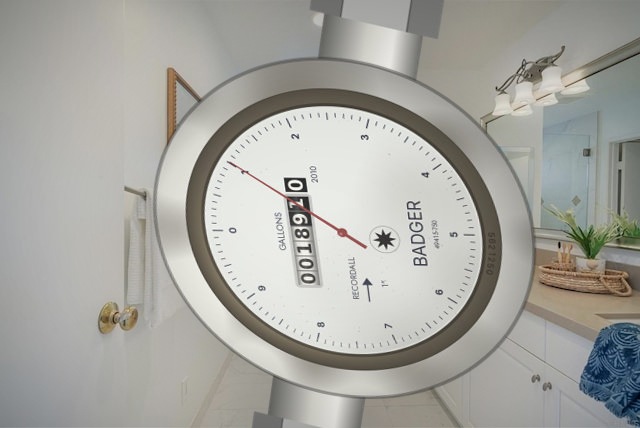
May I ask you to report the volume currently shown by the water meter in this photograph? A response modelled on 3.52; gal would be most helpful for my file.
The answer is 18911.0; gal
